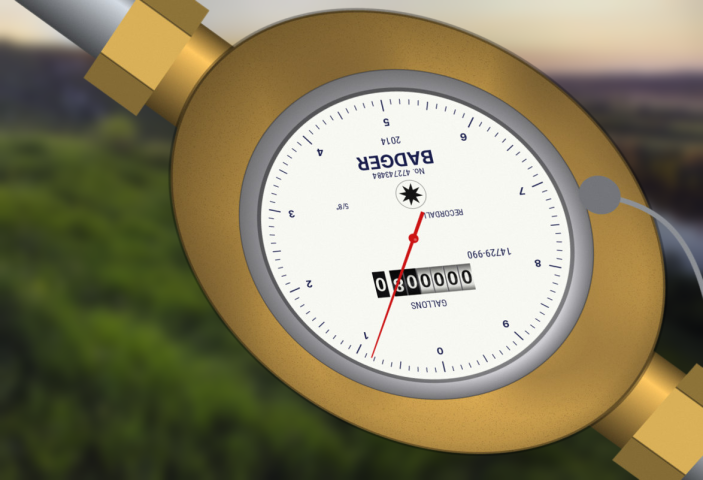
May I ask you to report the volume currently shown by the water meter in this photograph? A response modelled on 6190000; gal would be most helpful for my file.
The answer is 80.8; gal
